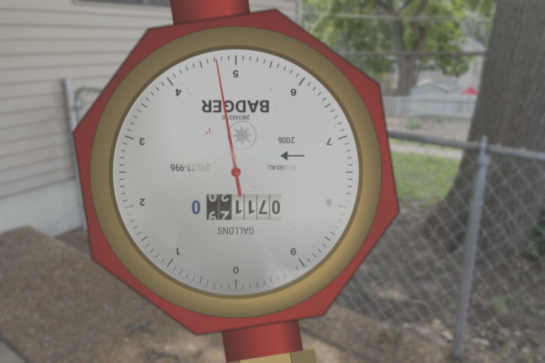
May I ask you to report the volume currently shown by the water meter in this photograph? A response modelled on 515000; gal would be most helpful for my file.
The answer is 711294.7; gal
